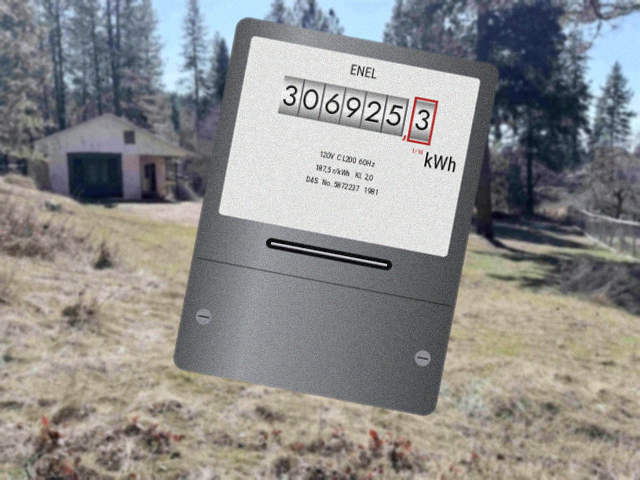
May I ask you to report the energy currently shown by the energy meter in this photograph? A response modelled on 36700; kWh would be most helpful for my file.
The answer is 306925.3; kWh
